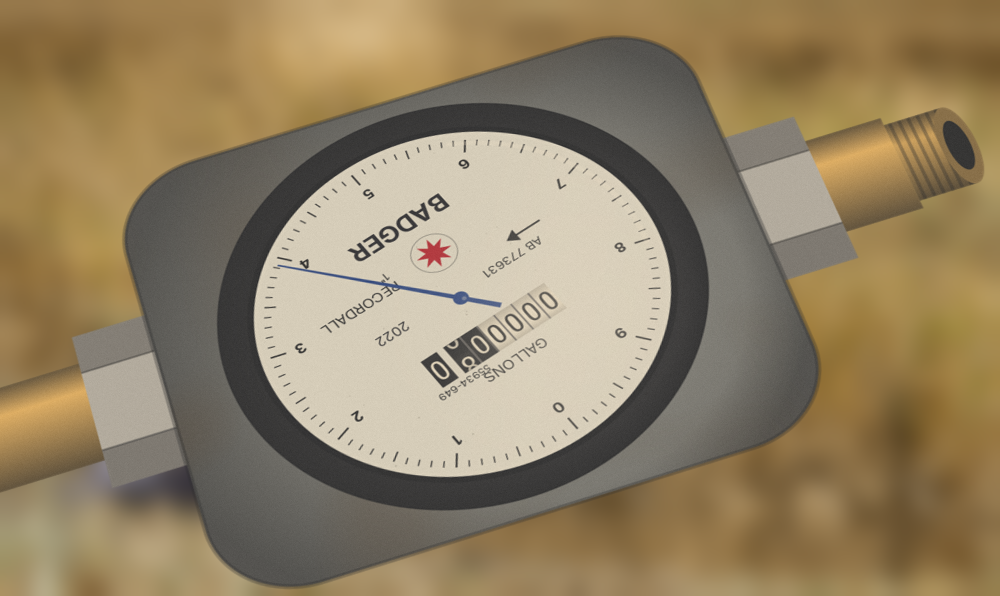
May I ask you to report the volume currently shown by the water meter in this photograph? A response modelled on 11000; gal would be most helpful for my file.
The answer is 83.9; gal
